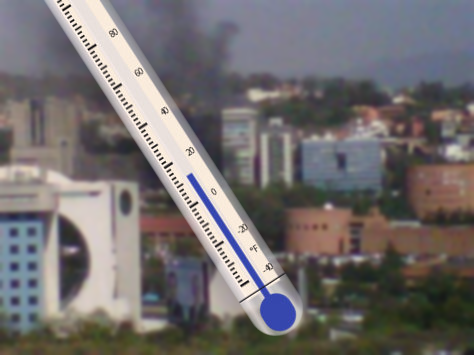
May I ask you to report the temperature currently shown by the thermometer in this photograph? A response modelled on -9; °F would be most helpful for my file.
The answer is 12; °F
